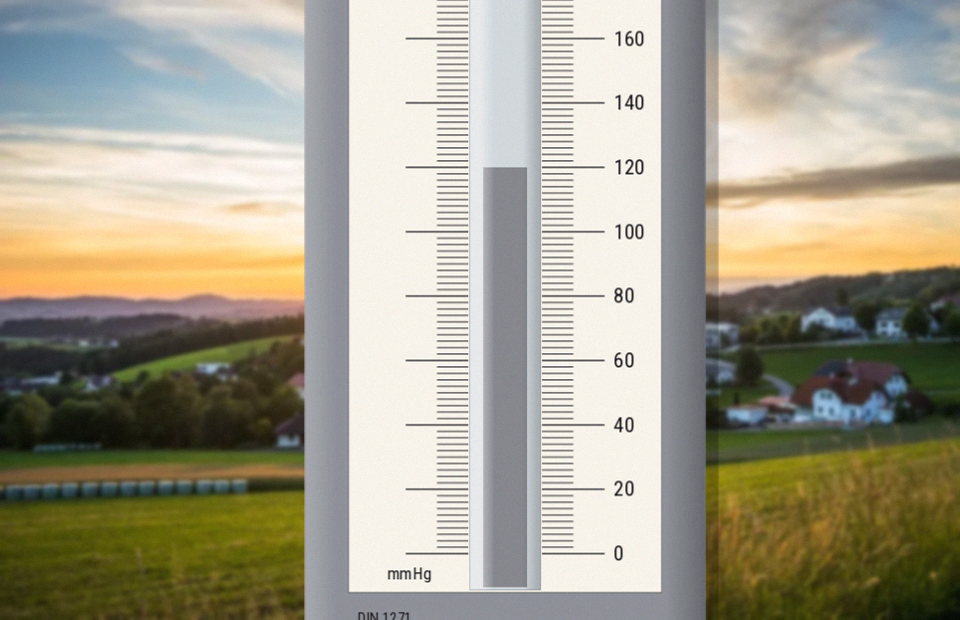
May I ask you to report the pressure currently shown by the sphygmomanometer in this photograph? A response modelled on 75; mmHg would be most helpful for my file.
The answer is 120; mmHg
